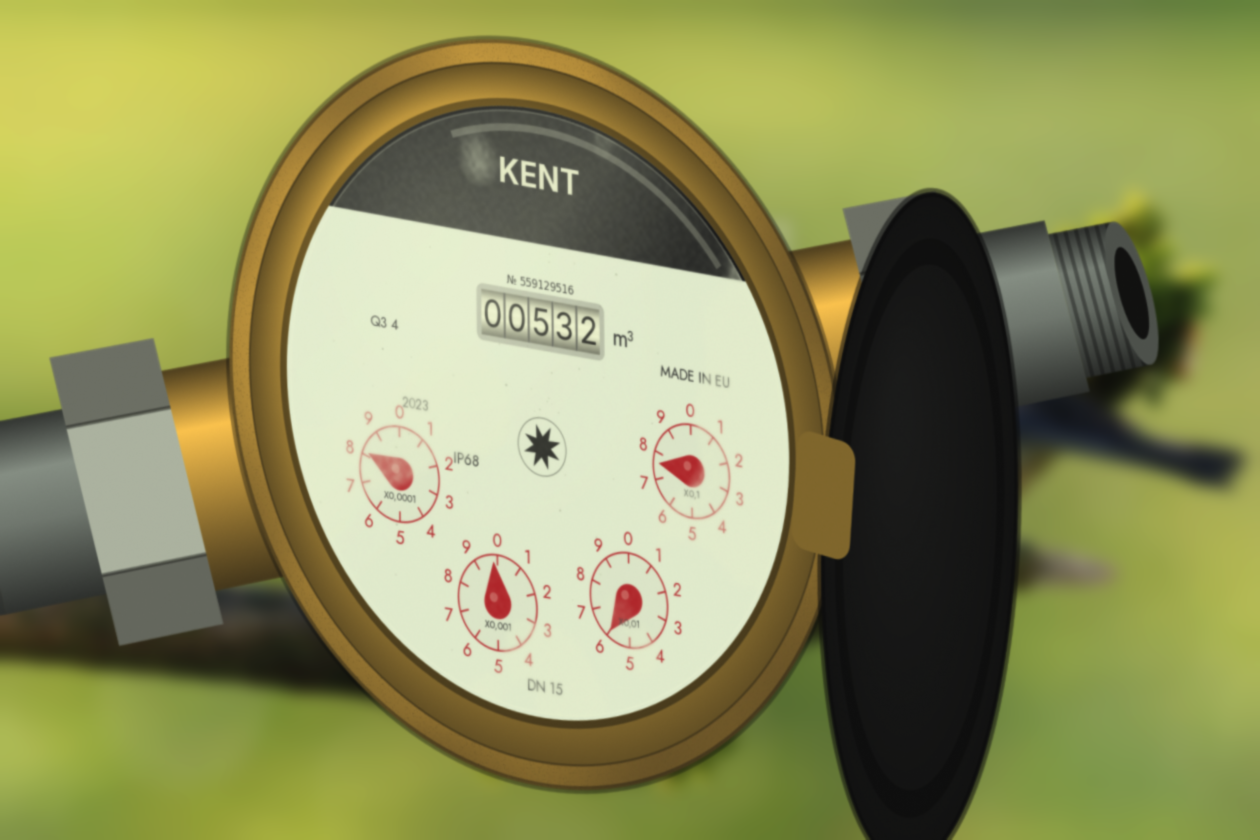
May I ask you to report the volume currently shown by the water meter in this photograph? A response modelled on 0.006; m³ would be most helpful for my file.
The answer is 532.7598; m³
